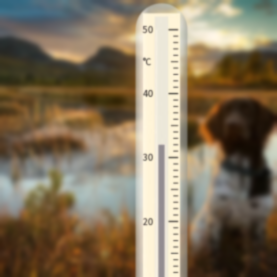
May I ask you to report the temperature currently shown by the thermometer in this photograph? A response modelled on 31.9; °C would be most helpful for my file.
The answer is 32; °C
